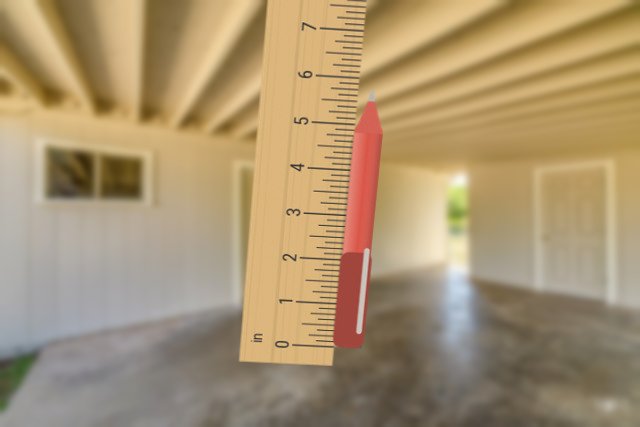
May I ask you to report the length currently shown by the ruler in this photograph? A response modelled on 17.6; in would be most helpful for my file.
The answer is 5.75; in
